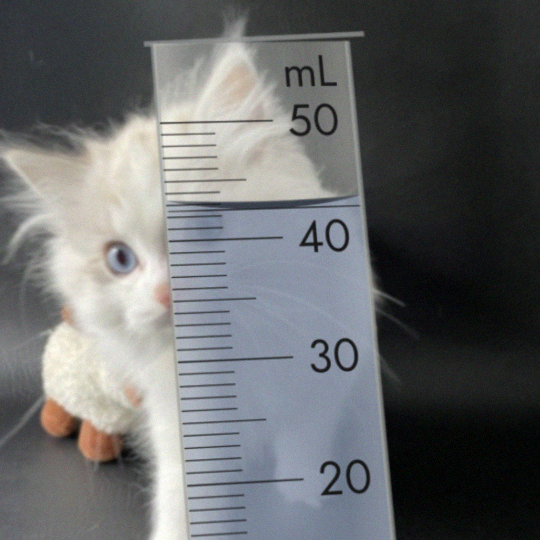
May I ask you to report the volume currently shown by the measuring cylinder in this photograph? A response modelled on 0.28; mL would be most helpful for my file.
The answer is 42.5; mL
